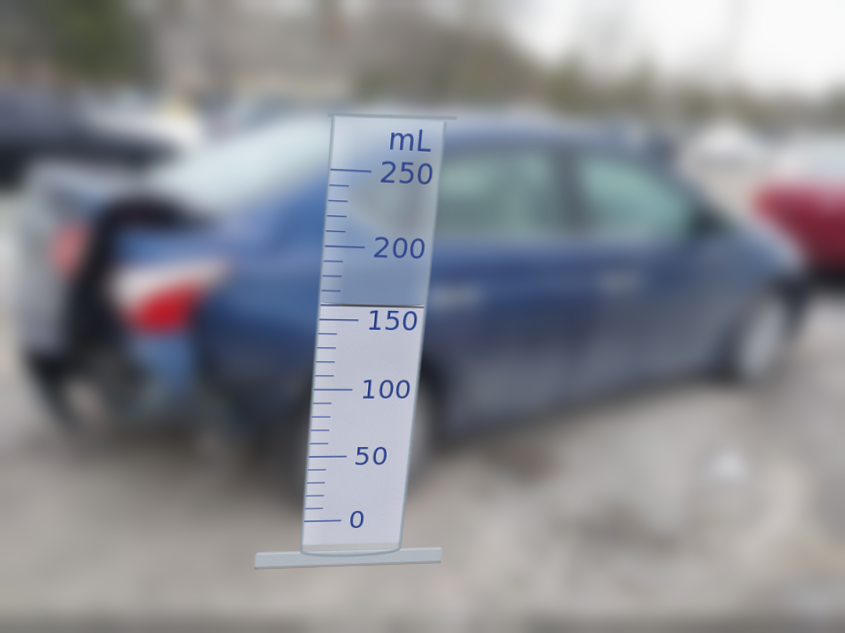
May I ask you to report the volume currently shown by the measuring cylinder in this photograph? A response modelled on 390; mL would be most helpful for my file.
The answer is 160; mL
